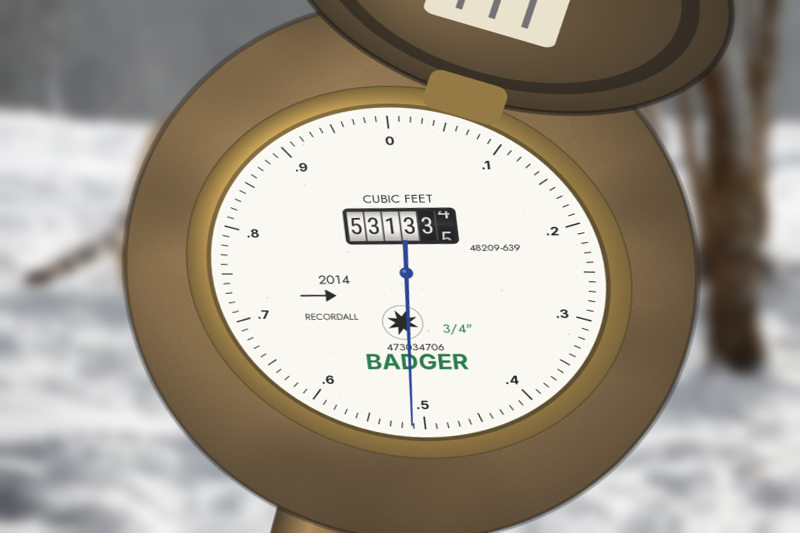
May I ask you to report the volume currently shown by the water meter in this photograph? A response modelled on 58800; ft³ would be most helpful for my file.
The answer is 531334.51; ft³
